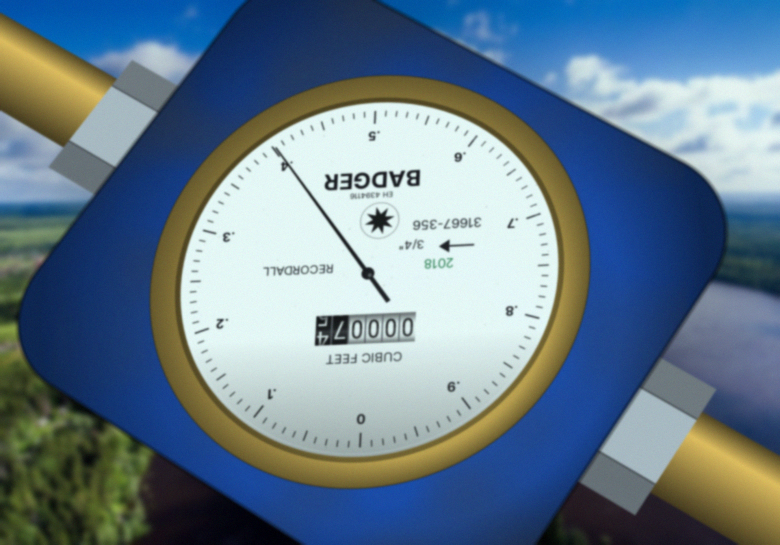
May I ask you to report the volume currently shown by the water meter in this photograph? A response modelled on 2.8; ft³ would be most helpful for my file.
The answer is 74.40; ft³
